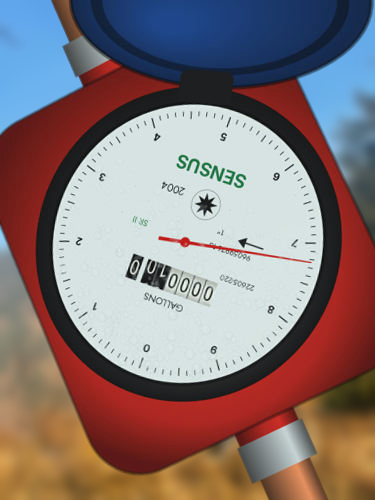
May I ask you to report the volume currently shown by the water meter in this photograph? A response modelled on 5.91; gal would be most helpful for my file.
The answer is 97.2; gal
